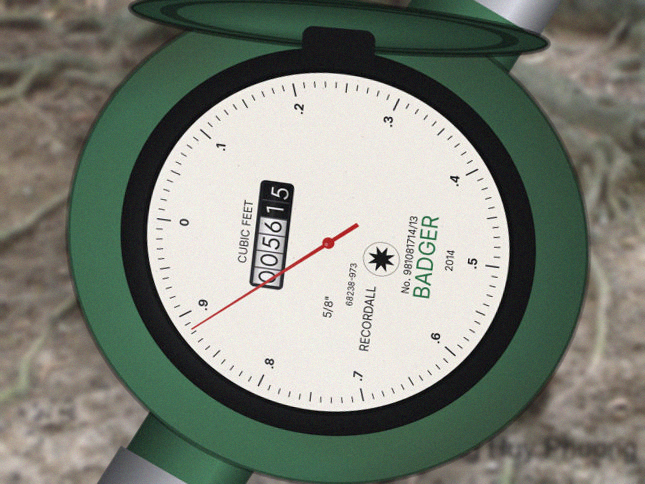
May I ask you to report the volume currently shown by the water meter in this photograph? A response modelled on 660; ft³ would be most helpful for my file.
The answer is 5614.88; ft³
